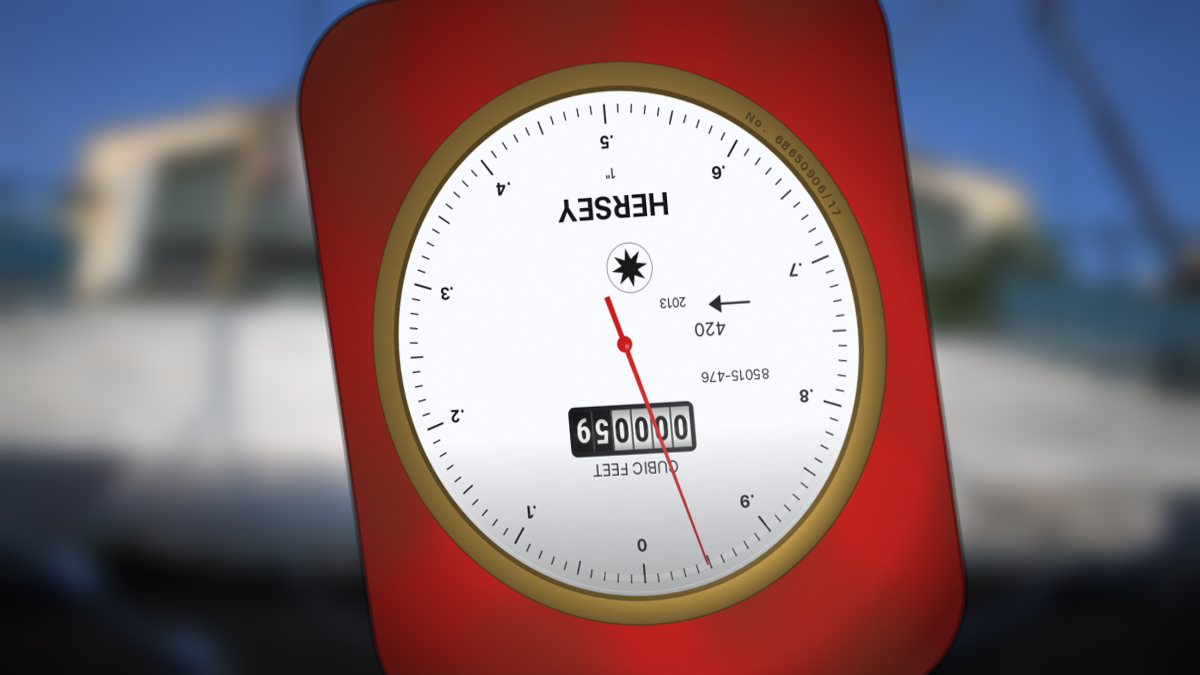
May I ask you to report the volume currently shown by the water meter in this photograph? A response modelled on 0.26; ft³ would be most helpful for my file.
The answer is 58.95; ft³
